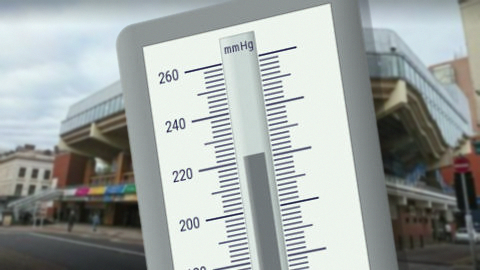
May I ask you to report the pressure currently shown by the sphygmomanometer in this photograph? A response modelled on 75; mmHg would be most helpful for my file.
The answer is 222; mmHg
